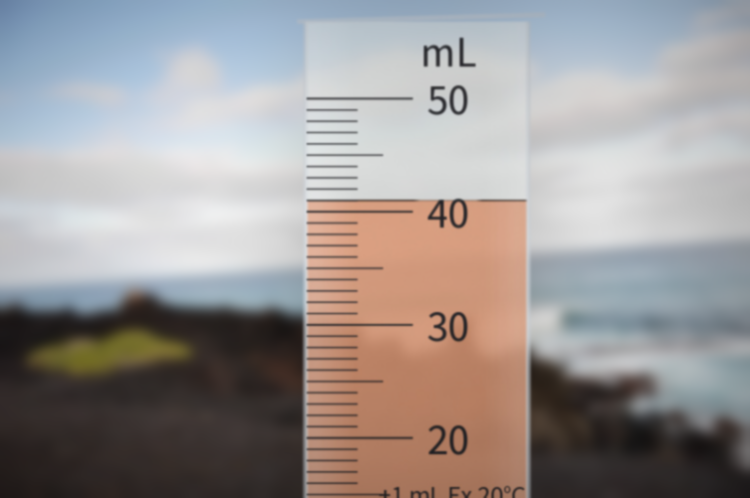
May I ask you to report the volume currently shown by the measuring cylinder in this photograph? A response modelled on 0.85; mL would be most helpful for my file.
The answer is 41; mL
